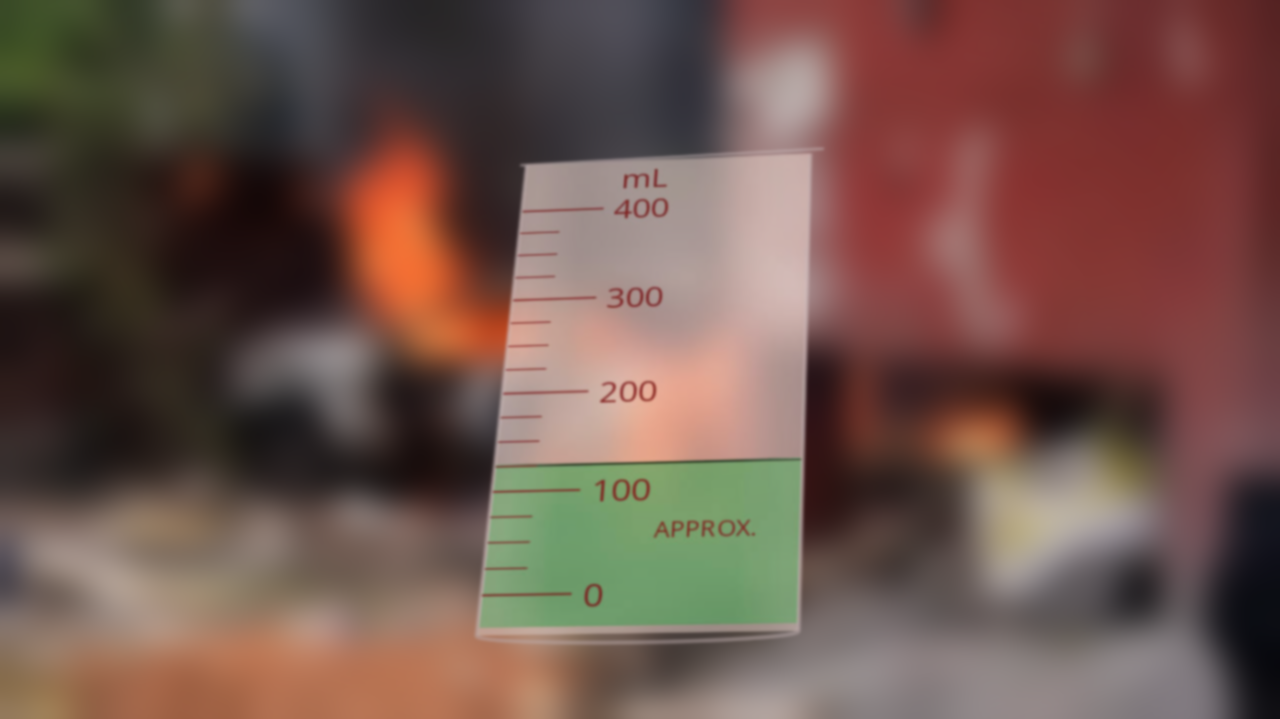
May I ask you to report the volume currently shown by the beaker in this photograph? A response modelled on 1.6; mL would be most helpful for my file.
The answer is 125; mL
